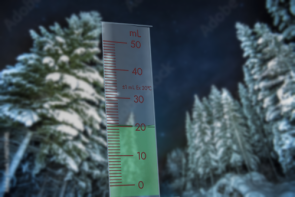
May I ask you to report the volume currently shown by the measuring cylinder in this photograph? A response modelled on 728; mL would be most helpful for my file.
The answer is 20; mL
